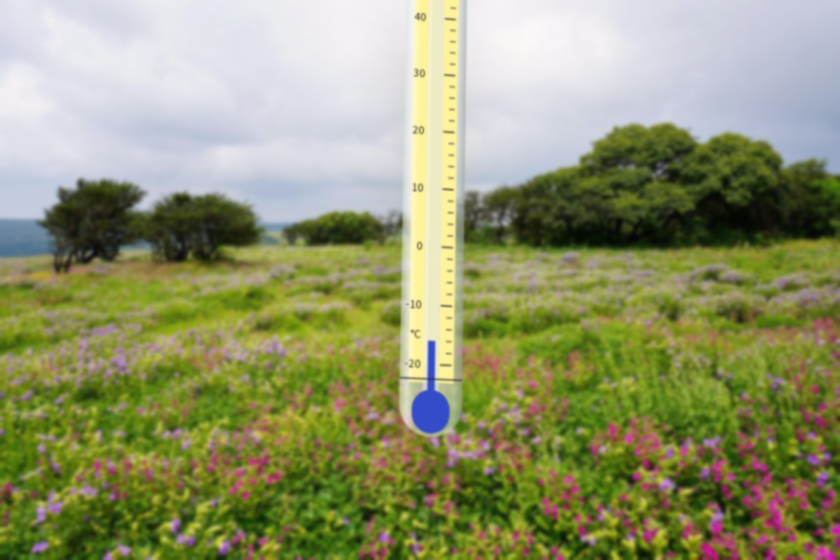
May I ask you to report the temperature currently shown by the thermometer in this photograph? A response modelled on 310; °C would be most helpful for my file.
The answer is -16; °C
